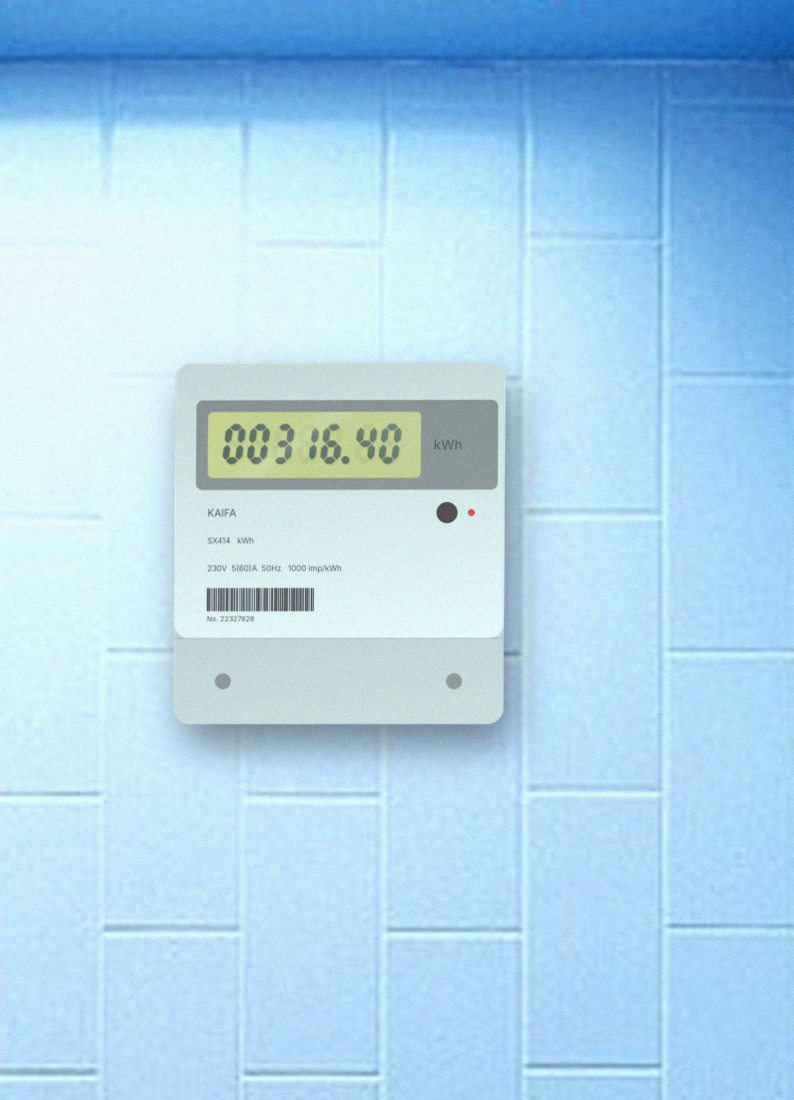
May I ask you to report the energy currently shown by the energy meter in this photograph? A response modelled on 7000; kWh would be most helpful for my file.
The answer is 316.40; kWh
